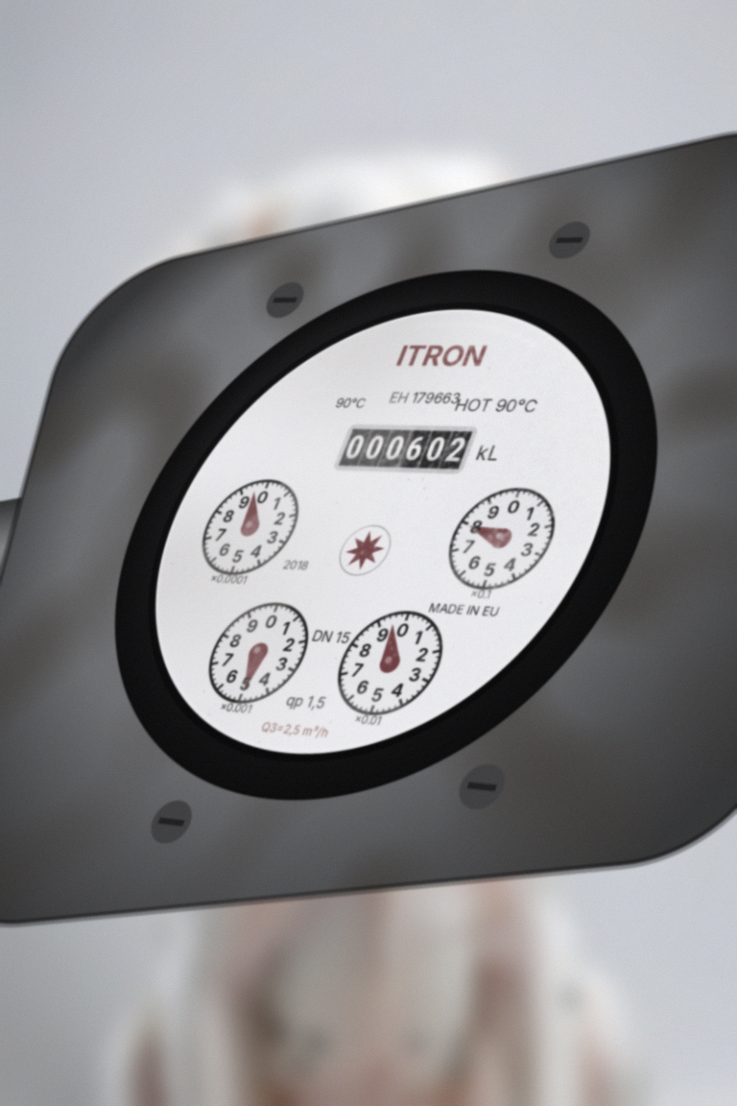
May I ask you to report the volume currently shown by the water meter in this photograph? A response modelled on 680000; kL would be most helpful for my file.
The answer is 602.7949; kL
